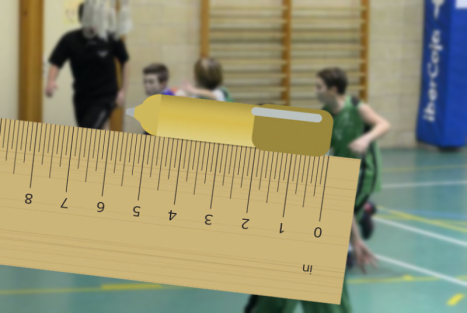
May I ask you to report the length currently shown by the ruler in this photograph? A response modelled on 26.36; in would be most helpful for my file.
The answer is 5.625; in
